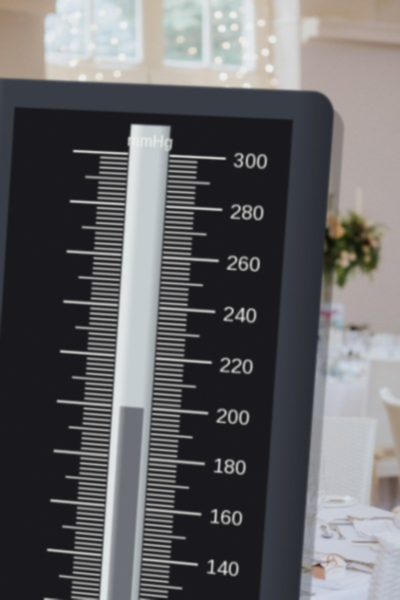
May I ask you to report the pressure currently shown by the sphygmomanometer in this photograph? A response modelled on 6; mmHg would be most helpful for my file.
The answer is 200; mmHg
